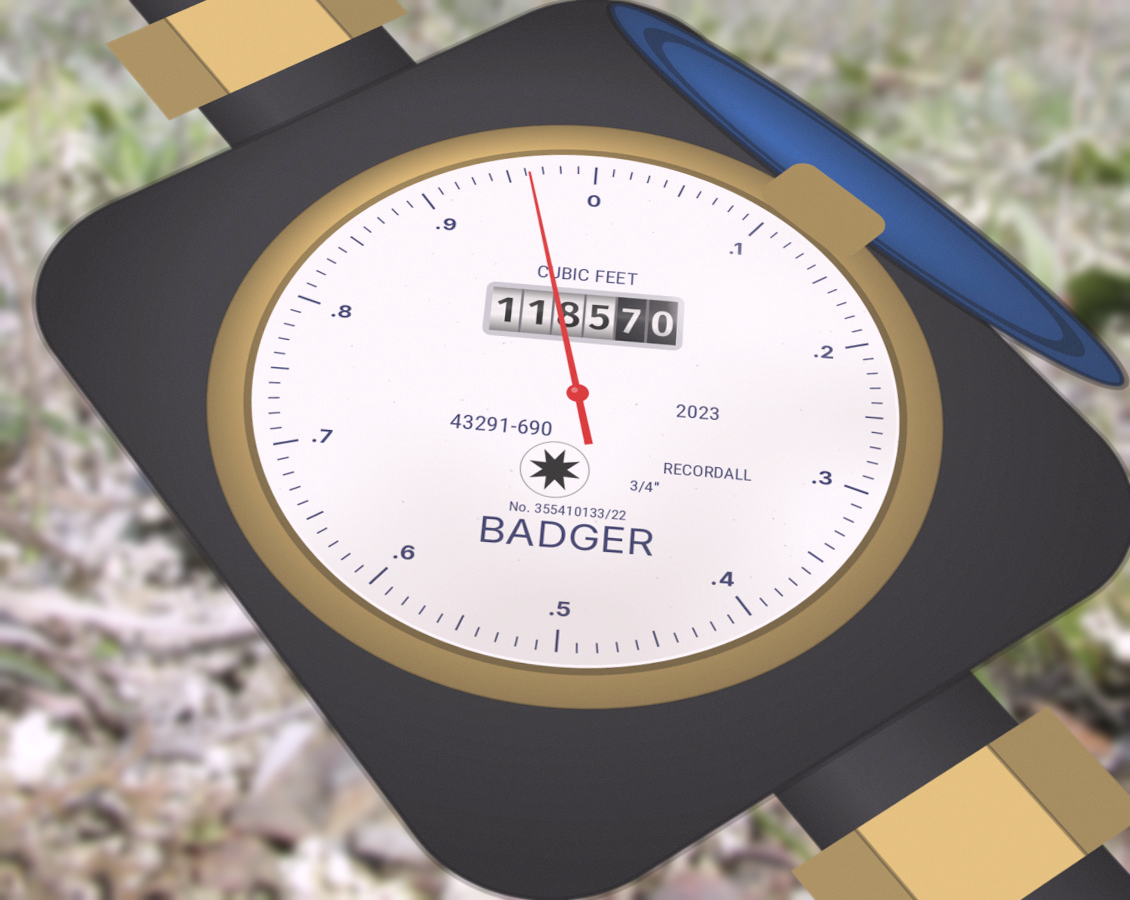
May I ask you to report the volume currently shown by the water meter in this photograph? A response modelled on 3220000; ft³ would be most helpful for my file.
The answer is 118569.96; ft³
